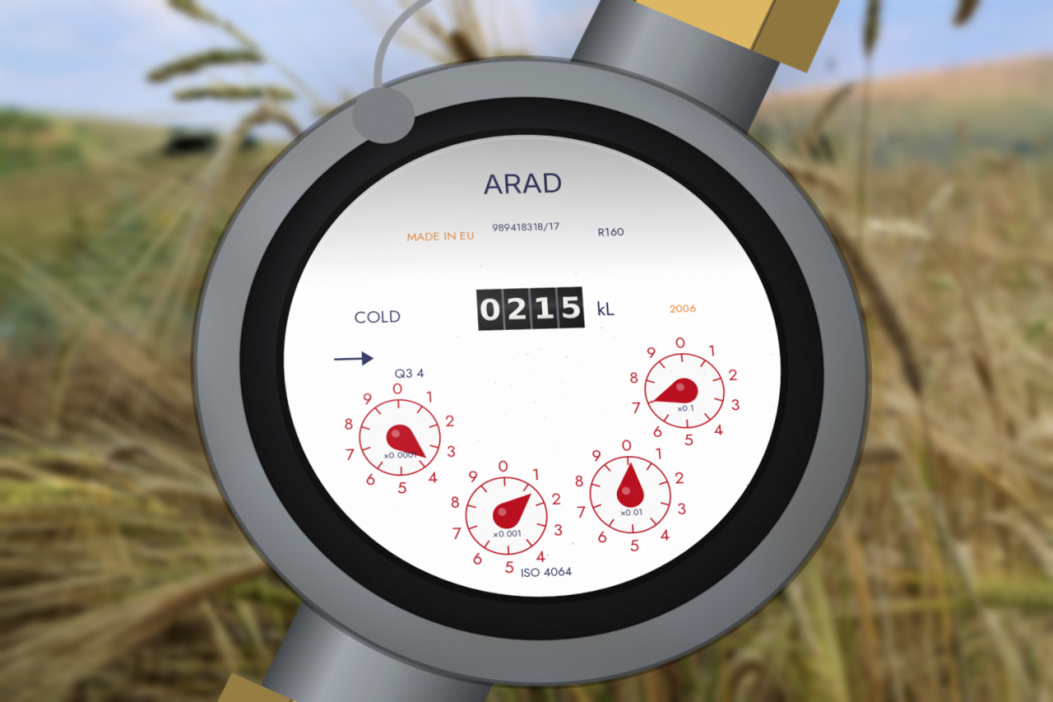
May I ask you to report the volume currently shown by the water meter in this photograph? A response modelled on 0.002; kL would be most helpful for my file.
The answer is 215.7013; kL
